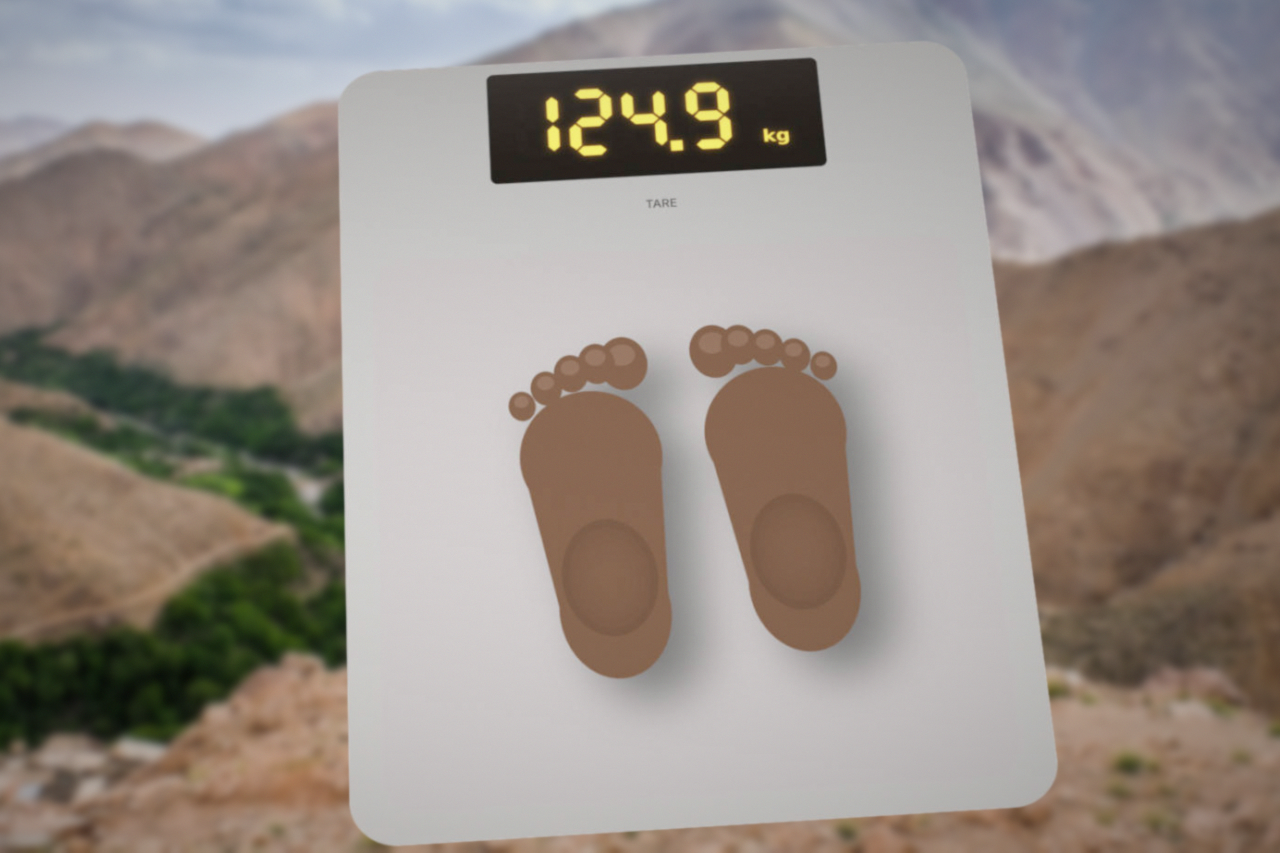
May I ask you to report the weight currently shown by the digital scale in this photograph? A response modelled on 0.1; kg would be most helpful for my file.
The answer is 124.9; kg
